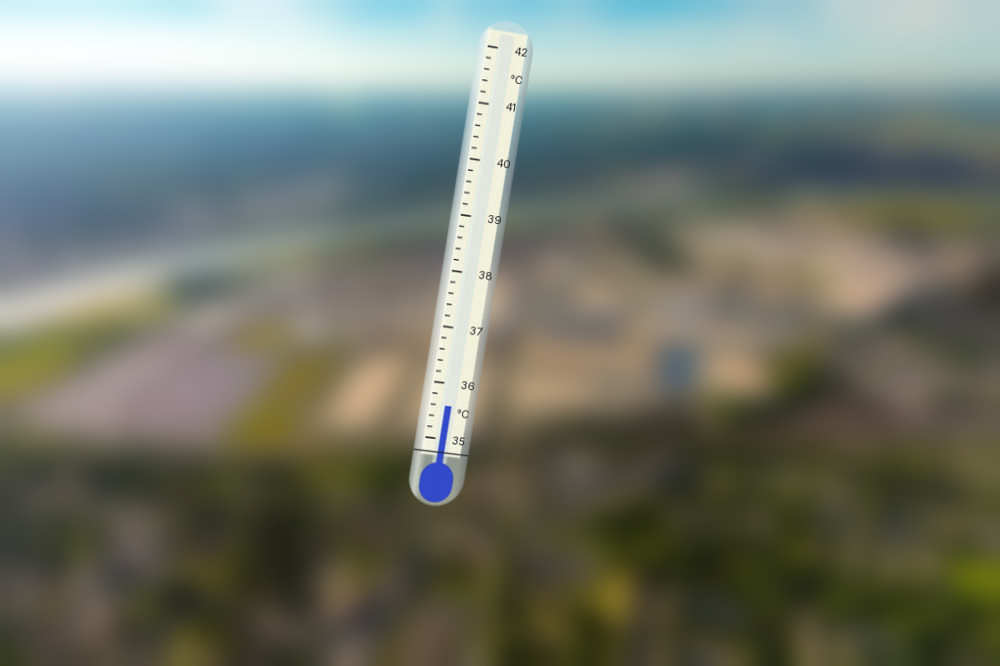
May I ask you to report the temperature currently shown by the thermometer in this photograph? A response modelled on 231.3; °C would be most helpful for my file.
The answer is 35.6; °C
